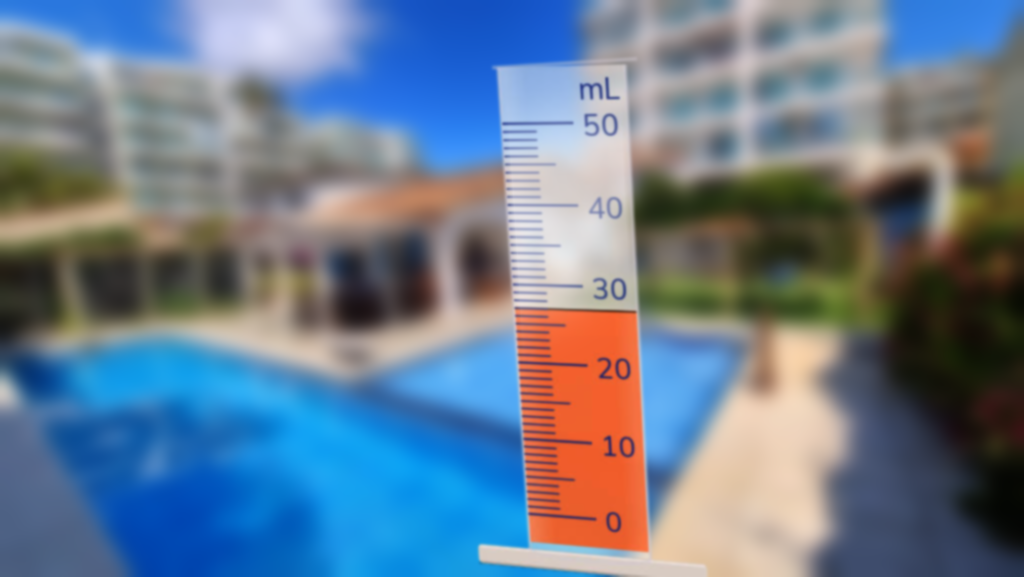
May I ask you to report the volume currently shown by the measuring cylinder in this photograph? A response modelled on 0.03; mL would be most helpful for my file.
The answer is 27; mL
